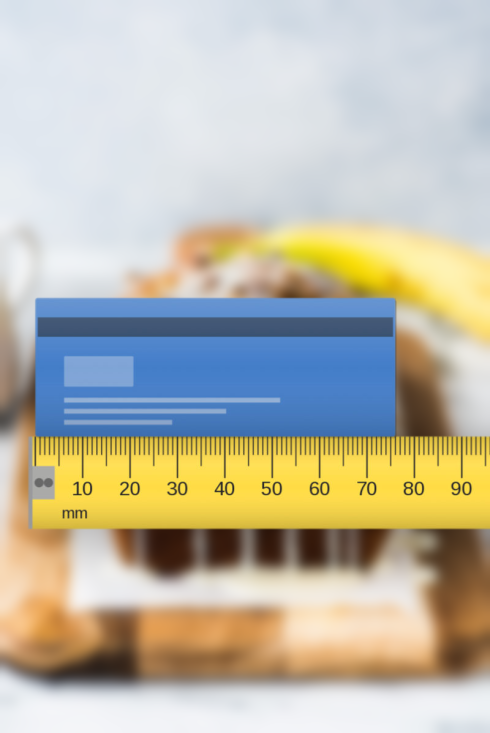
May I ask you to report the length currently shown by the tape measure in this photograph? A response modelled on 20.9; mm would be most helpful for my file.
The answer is 76; mm
